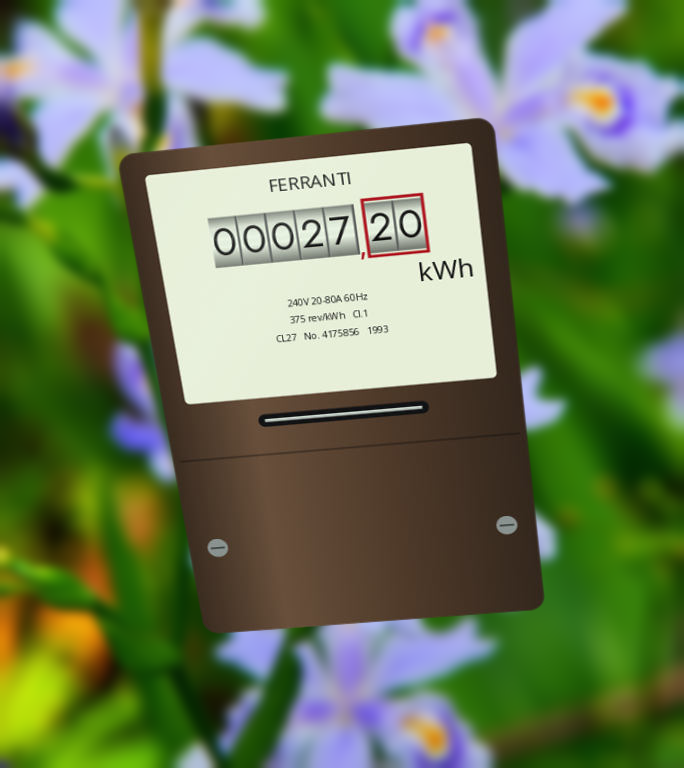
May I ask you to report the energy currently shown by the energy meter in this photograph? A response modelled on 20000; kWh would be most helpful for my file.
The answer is 27.20; kWh
